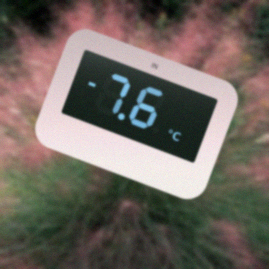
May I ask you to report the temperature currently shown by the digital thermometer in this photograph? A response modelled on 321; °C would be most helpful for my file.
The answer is -7.6; °C
